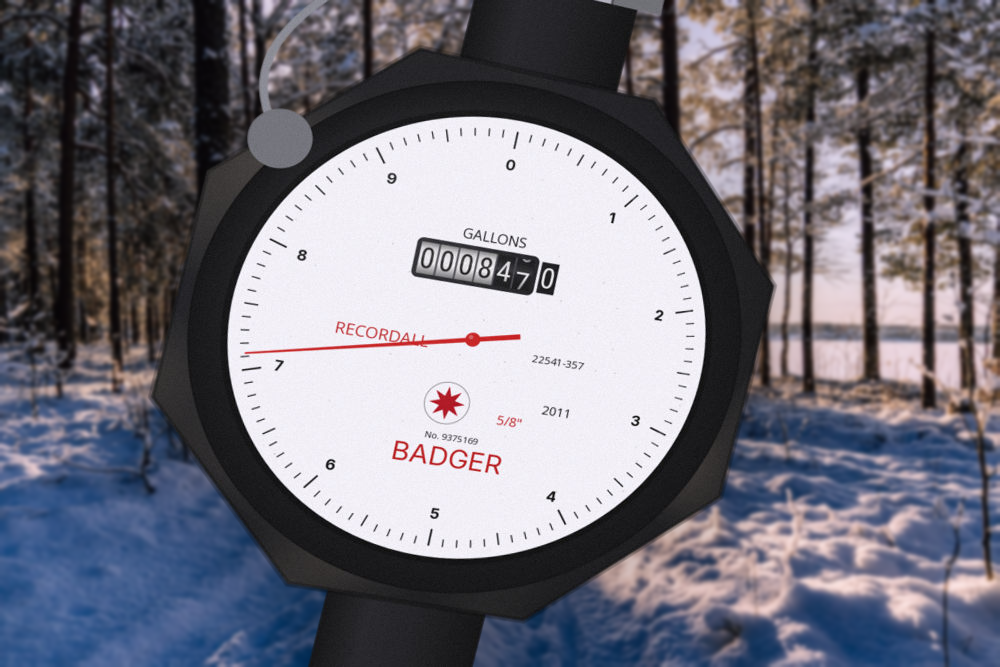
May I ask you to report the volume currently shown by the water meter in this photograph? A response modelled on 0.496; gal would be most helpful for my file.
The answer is 8467.1; gal
